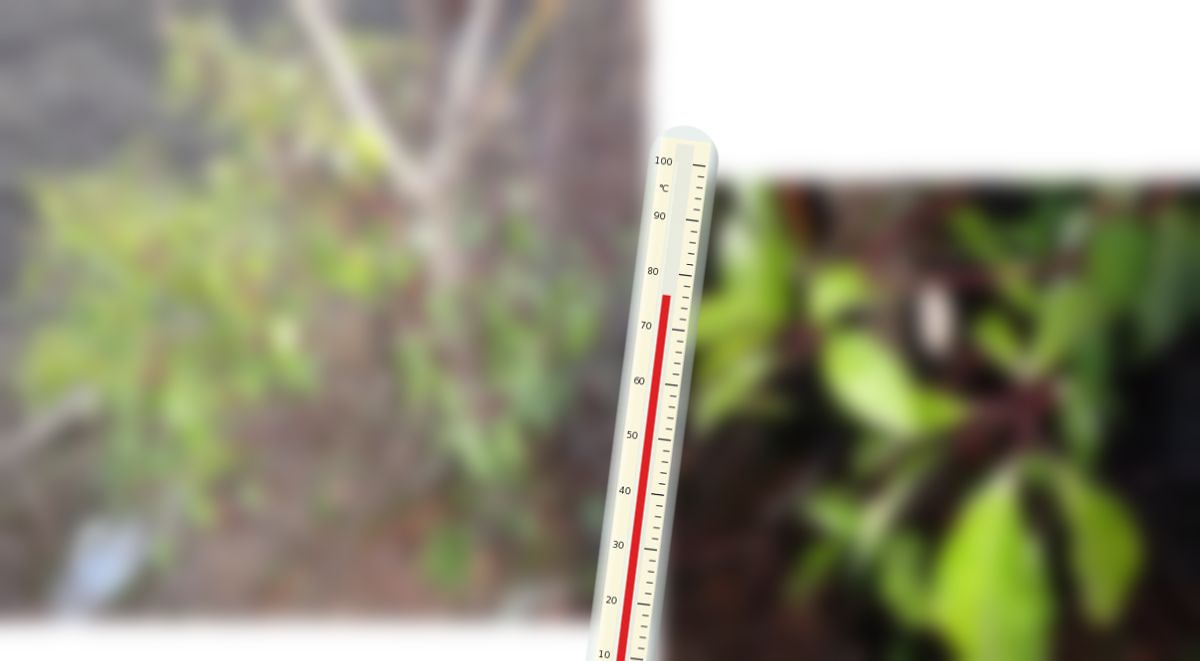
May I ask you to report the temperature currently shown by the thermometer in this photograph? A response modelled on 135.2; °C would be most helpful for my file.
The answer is 76; °C
